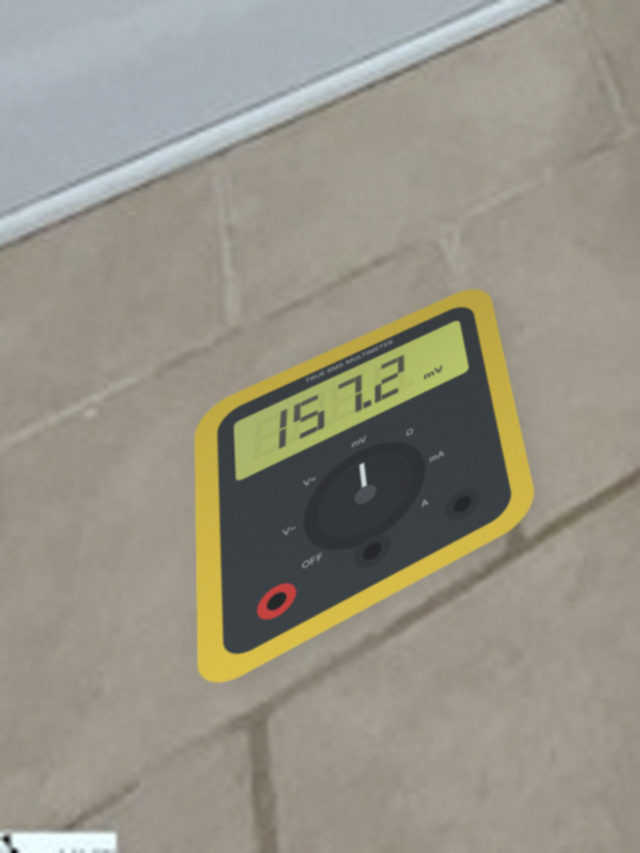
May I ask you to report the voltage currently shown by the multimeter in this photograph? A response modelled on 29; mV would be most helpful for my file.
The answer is 157.2; mV
